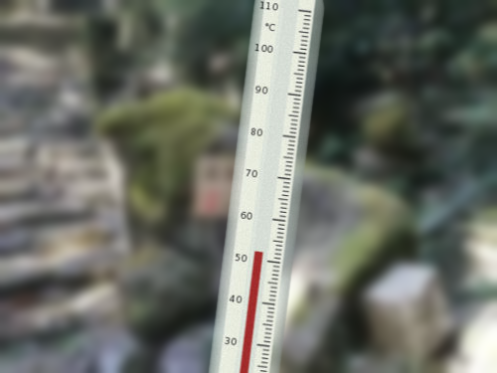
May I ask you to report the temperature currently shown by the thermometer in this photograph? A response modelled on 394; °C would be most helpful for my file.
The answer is 52; °C
